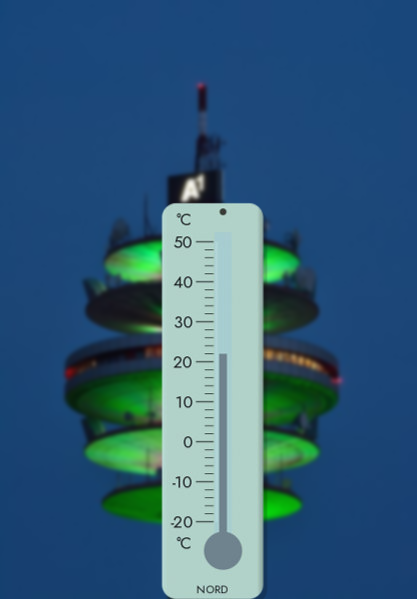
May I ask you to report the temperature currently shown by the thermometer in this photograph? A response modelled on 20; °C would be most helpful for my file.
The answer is 22; °C
